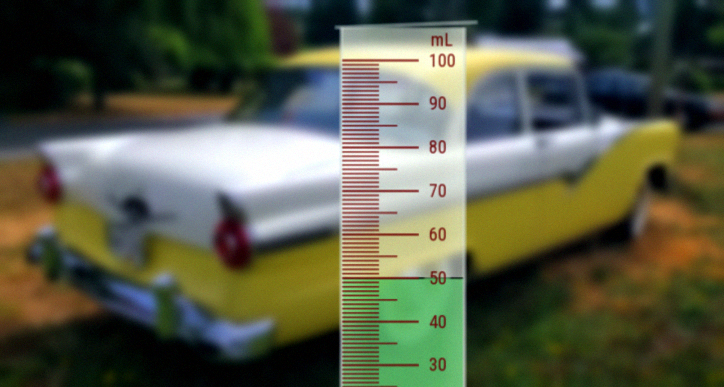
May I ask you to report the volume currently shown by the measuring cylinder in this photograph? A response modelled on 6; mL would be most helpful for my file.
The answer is 50; mL
